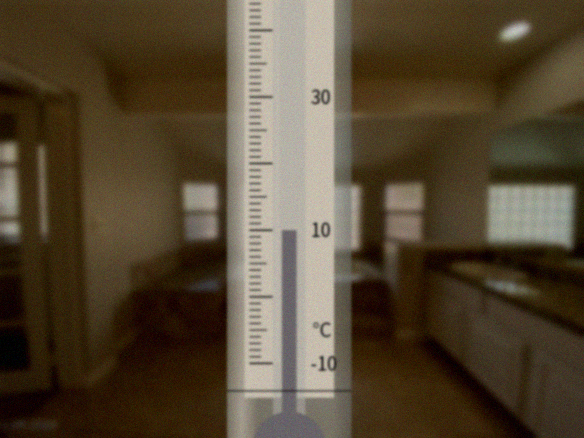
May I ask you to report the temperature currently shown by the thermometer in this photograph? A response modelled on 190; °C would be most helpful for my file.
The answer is 10; °C
